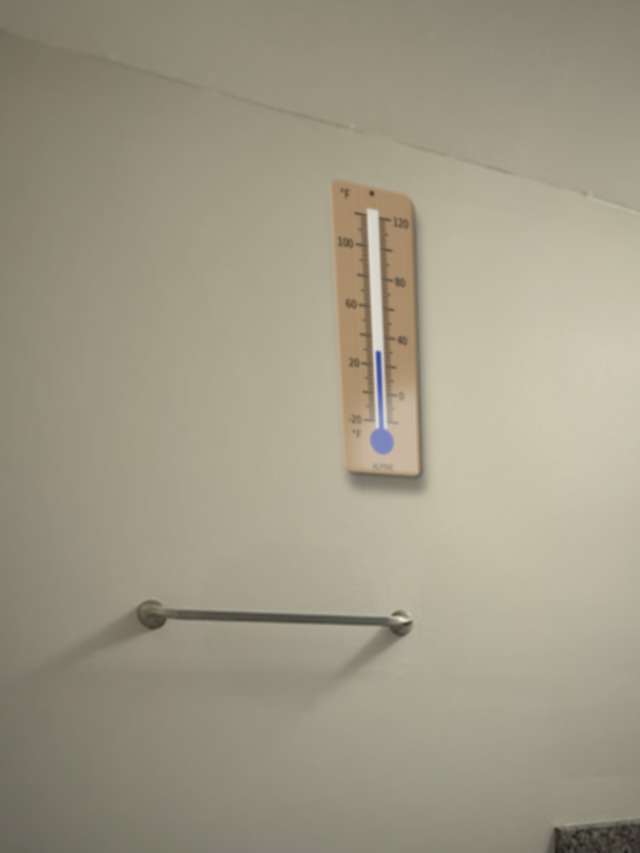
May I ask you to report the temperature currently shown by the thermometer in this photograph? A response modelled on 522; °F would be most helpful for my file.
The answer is 30; °F
